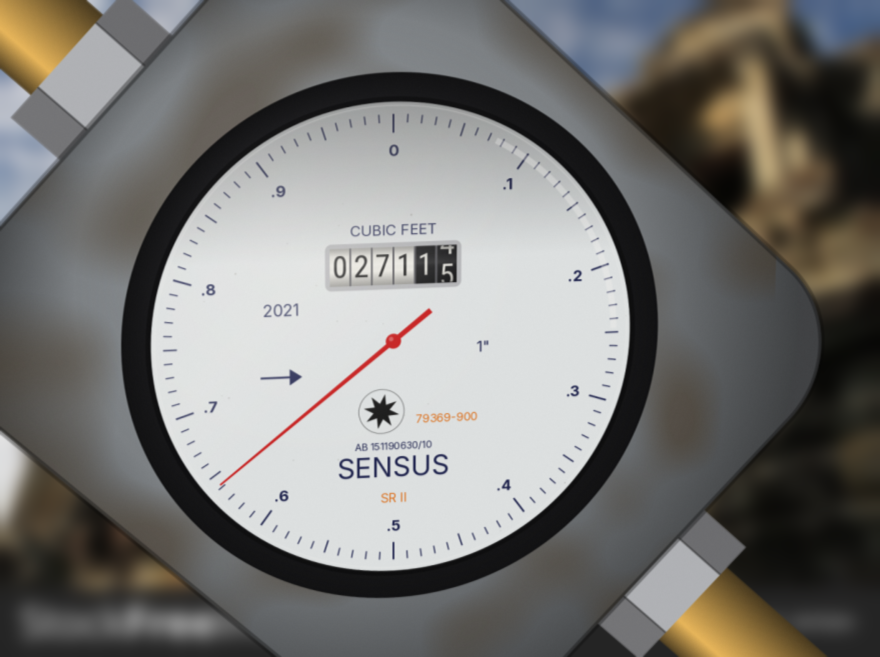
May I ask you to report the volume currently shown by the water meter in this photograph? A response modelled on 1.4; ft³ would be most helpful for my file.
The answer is 27114.64; ft³
